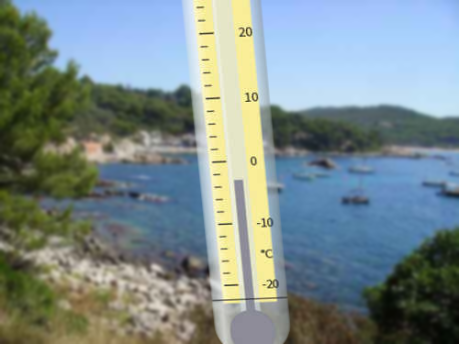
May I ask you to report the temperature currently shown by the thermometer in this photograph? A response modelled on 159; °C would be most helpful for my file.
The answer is -3; °C
